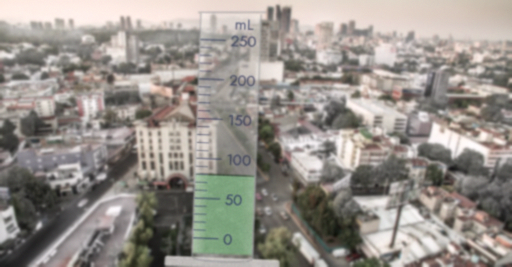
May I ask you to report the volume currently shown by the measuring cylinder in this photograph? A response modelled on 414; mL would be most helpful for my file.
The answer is 80; mL
